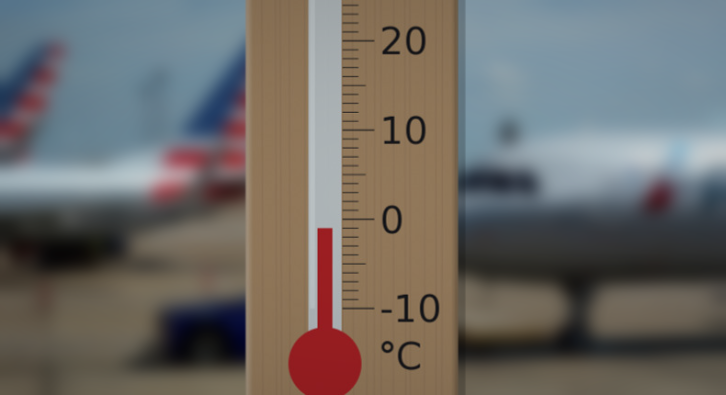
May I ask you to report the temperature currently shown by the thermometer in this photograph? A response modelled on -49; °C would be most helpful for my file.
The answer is -1; °C
